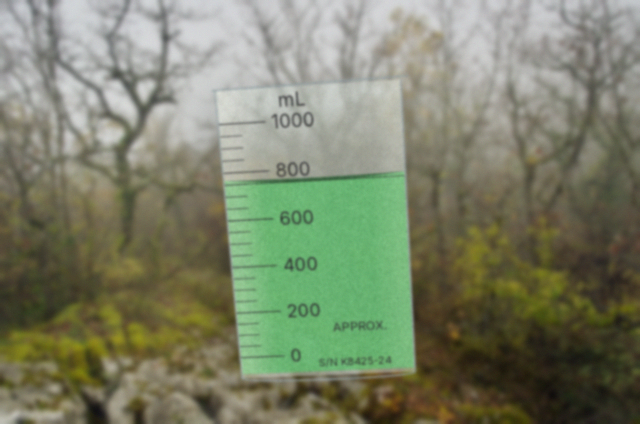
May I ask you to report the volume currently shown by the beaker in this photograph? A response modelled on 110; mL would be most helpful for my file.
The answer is 750; mL
